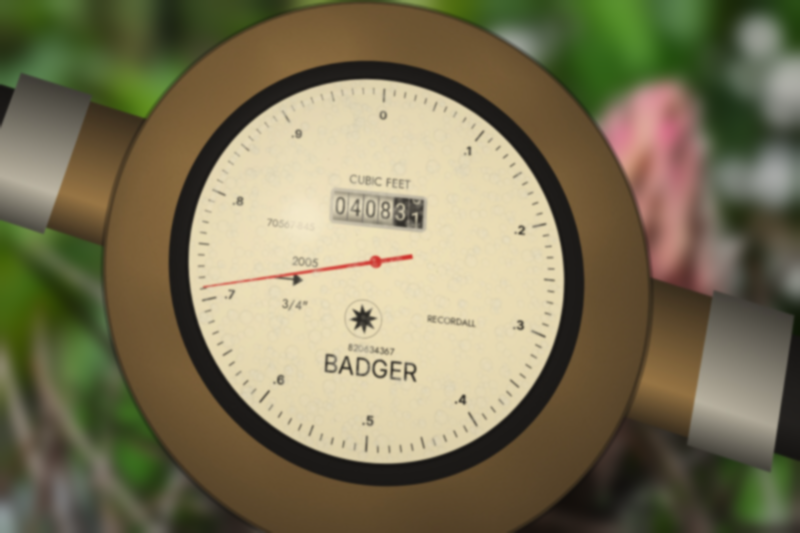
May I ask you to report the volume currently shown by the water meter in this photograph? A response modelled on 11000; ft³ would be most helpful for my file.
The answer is 40830.71; ft³
